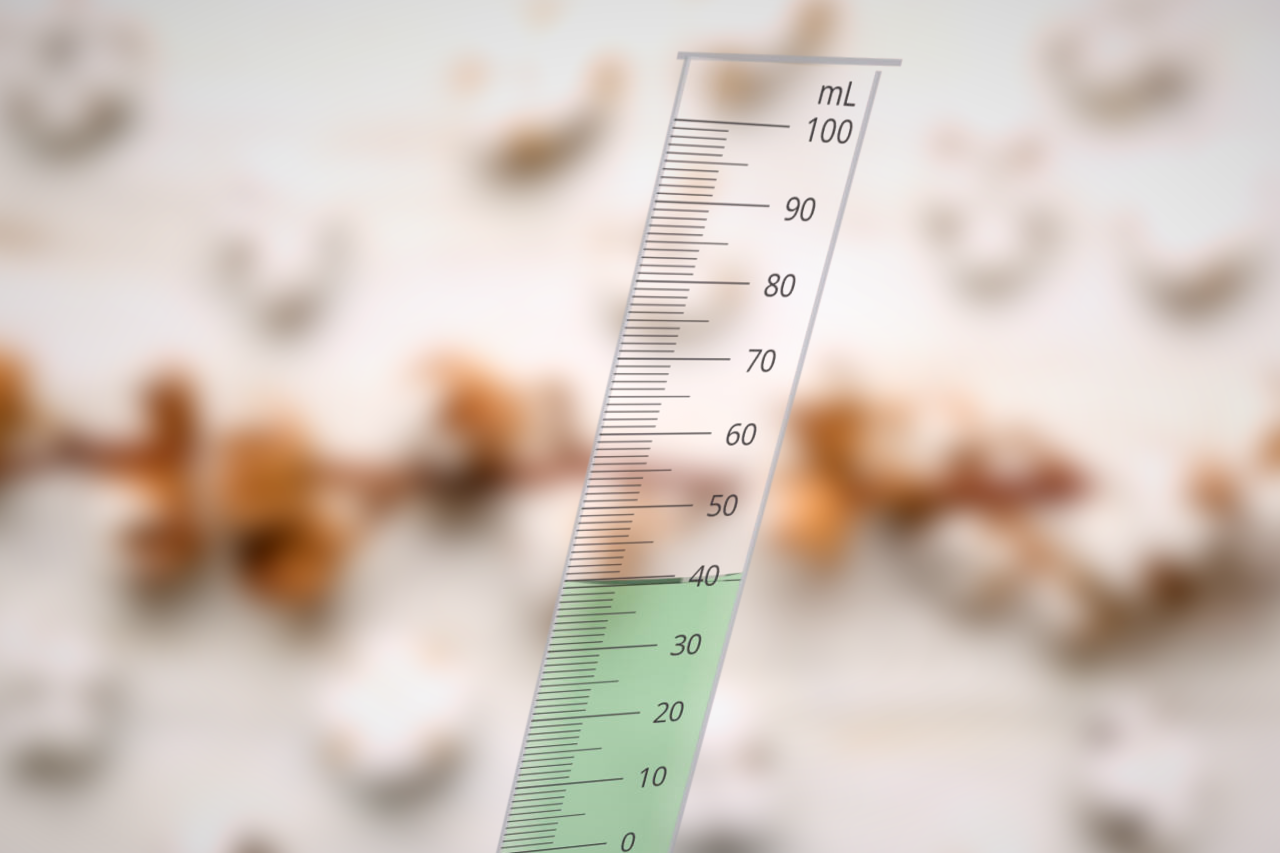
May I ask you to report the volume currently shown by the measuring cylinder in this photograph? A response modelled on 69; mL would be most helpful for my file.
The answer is 39; mL
